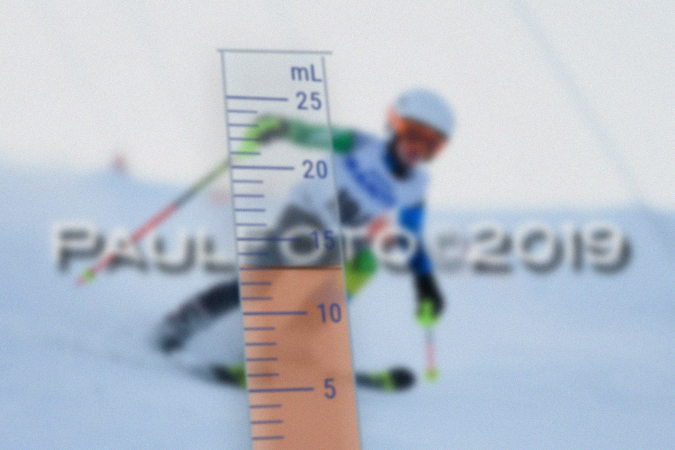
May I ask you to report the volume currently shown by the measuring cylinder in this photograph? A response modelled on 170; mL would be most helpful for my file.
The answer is 13; mL
